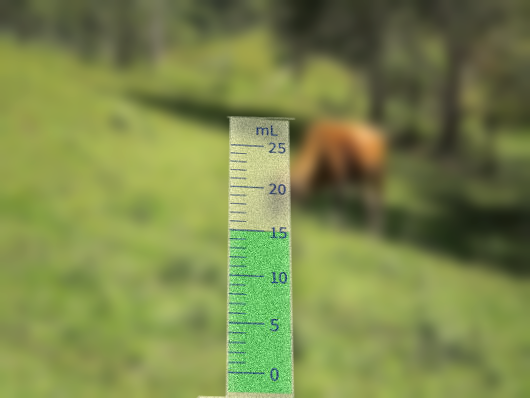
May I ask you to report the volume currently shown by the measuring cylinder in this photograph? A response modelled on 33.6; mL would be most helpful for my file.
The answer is 15; mL
